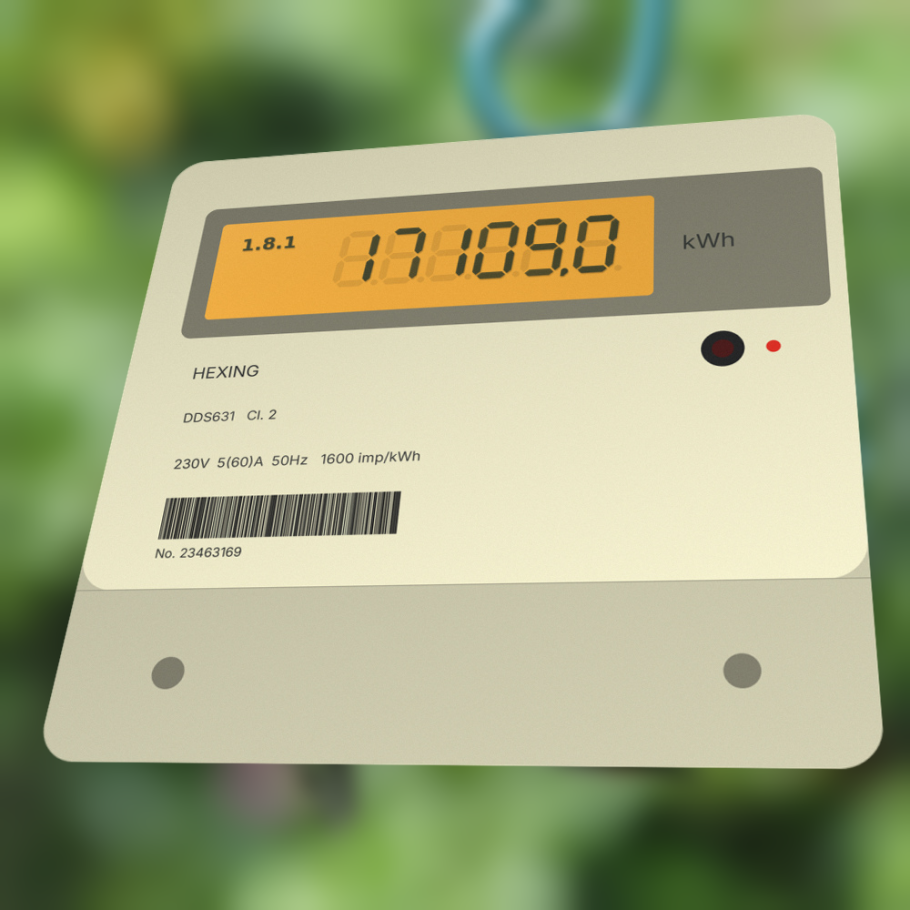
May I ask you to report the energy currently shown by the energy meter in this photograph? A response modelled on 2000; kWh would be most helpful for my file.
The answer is 17109.0; kWh
